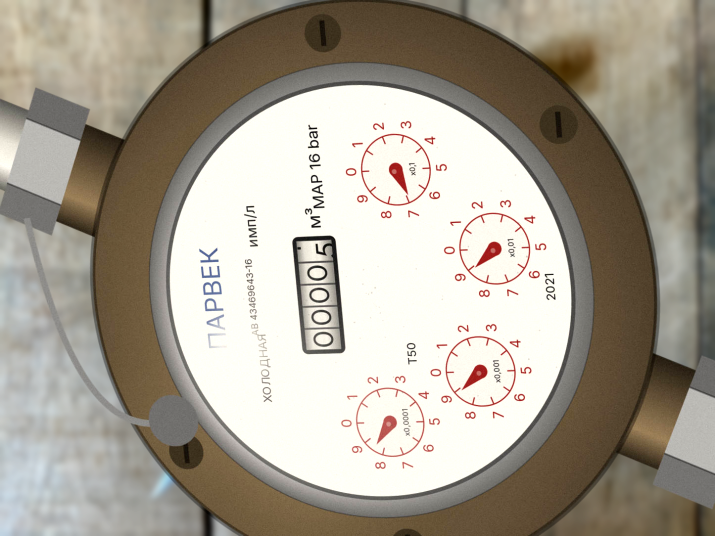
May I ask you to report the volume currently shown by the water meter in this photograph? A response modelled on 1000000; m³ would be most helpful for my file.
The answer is 4.6888; m³
